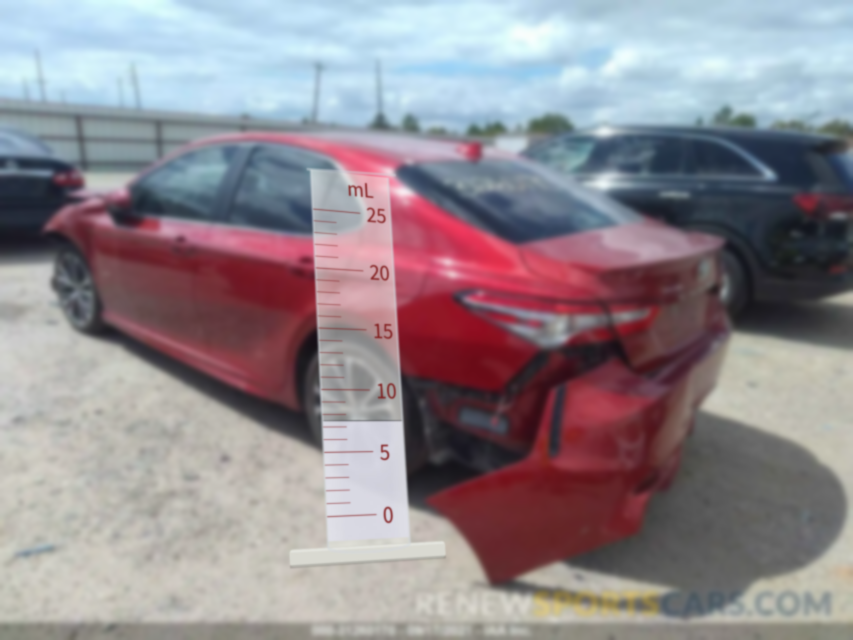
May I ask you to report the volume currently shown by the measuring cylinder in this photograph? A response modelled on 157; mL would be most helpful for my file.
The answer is 7.5; mL
